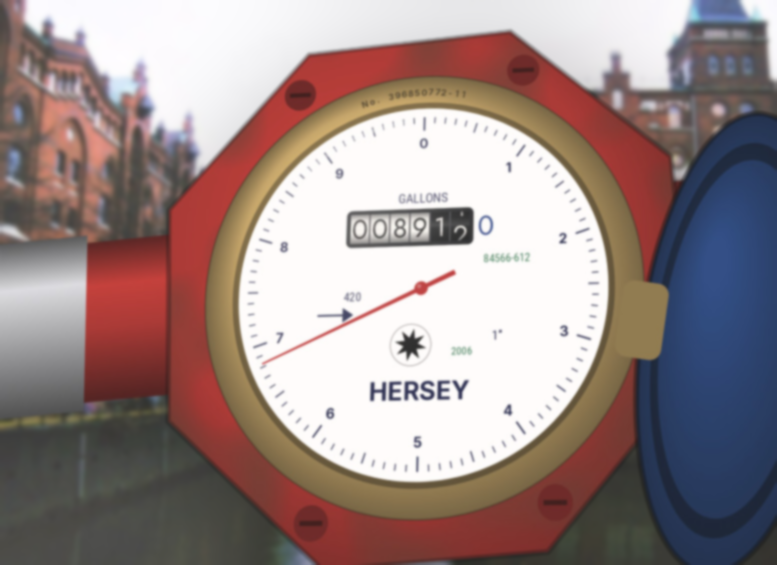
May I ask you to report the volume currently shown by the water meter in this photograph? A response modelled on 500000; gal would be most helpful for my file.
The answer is 89116.8; gal
